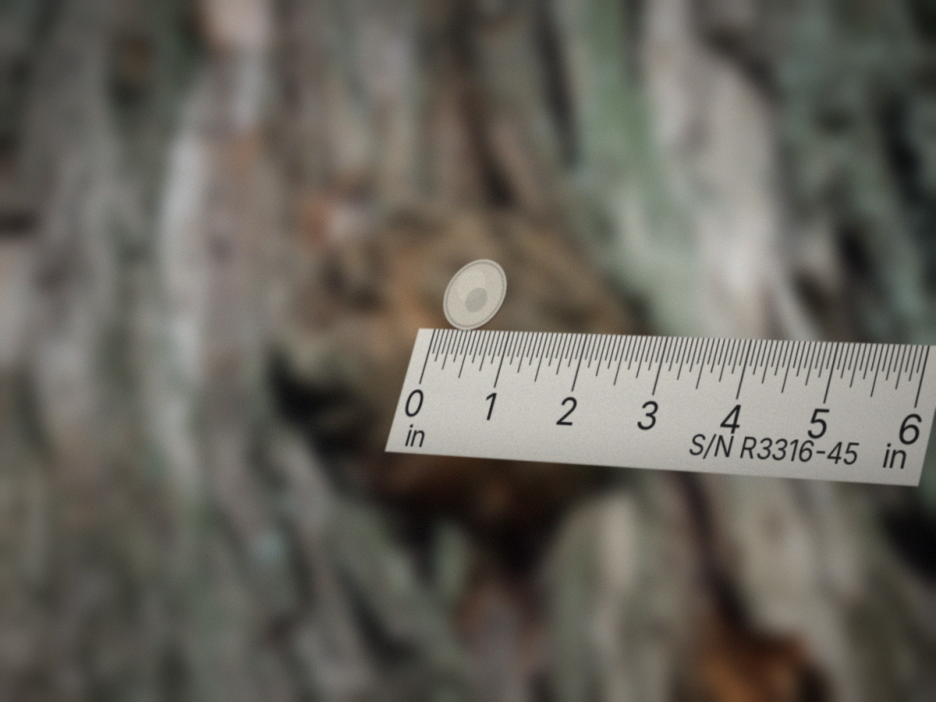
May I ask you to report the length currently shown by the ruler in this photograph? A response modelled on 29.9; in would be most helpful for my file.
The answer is 0.8125; in
